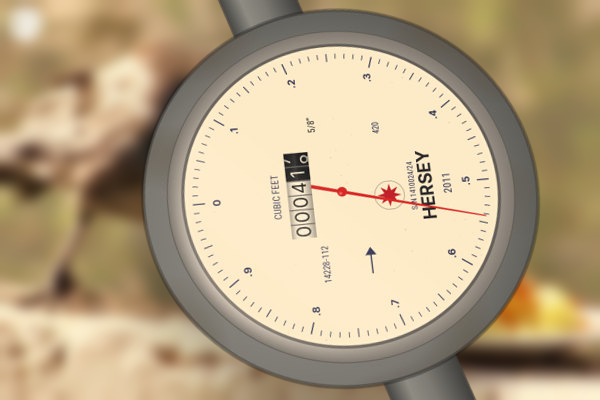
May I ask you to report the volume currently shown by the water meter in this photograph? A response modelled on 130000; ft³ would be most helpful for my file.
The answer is 417.54; ft³
